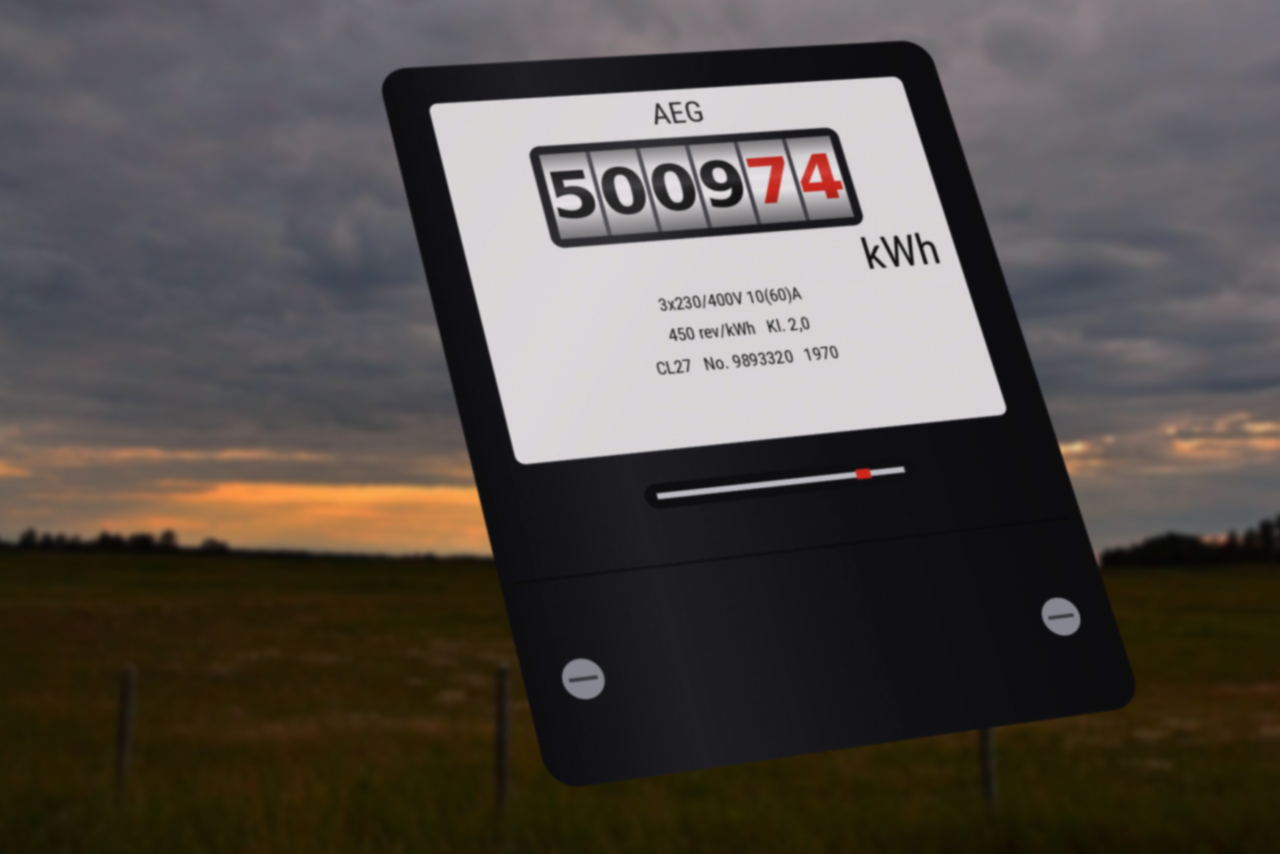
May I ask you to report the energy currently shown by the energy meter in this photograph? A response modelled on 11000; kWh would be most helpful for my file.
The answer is 5009.74; kWh
